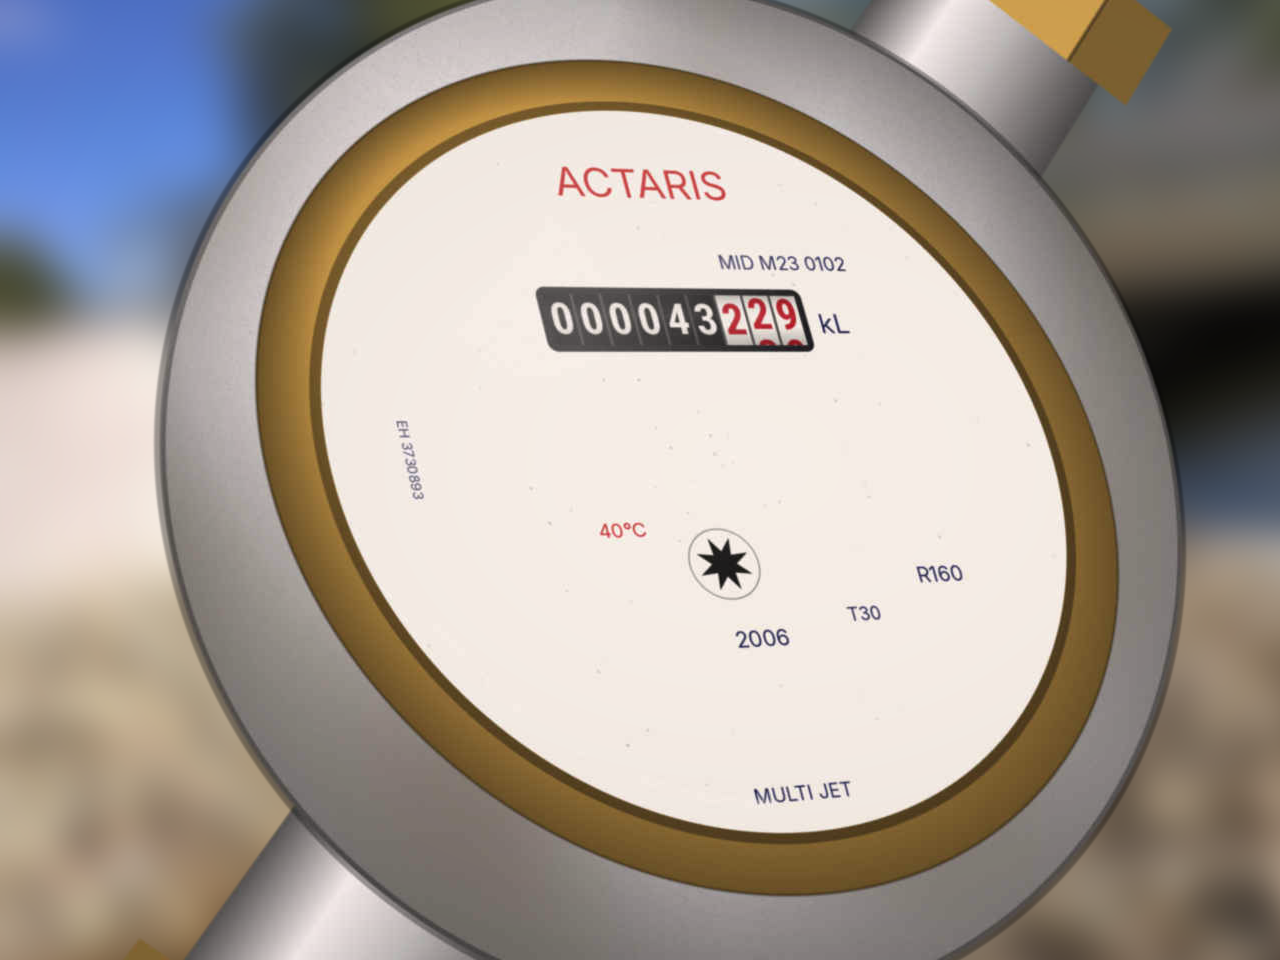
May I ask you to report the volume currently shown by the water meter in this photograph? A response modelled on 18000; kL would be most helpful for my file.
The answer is 43.229; kL
